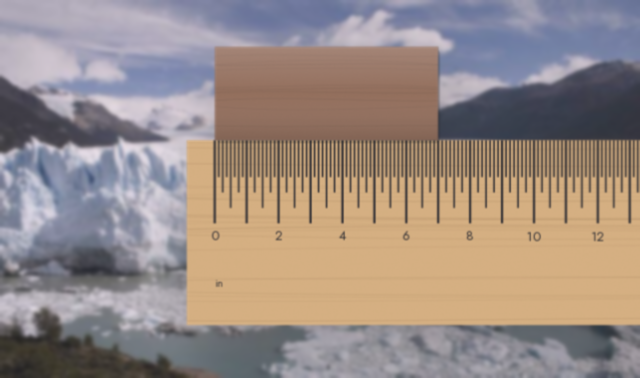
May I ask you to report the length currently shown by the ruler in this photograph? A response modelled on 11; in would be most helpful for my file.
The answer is 7; in
